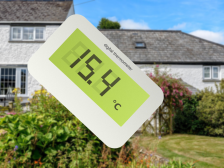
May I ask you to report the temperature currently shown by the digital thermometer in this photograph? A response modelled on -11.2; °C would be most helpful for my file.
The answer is 15.4; °C
